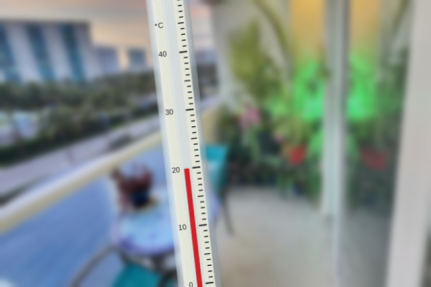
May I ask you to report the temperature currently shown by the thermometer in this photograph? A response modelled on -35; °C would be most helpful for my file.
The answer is 20; °C
